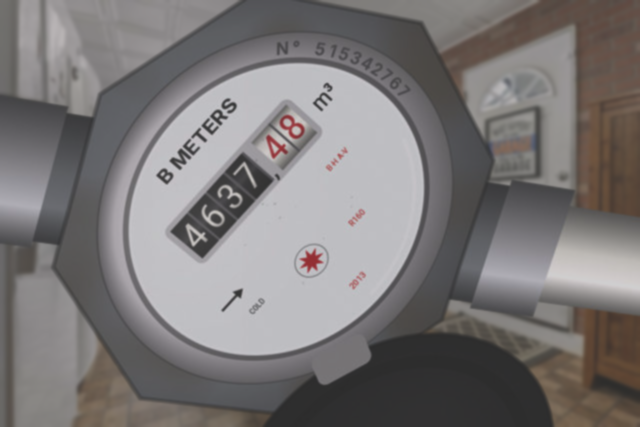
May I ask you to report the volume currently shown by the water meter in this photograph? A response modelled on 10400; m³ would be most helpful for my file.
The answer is 4637.48; m³
